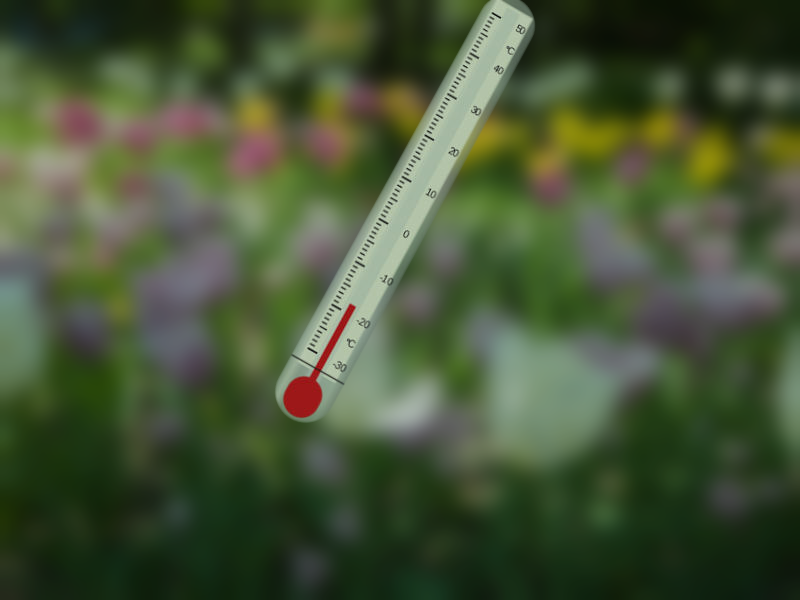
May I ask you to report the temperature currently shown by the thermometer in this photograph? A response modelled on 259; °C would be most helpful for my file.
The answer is -18; °C
